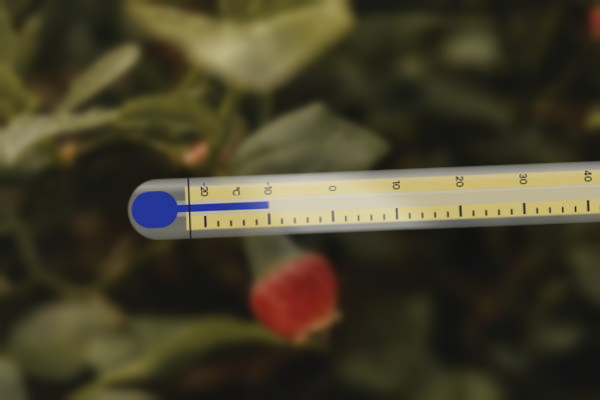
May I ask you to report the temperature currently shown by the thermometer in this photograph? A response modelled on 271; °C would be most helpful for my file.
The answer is -10; °C
